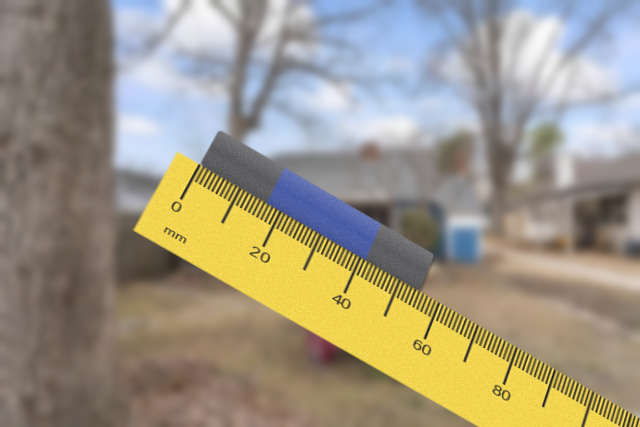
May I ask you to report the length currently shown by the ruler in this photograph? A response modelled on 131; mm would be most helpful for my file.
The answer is 55; mm
